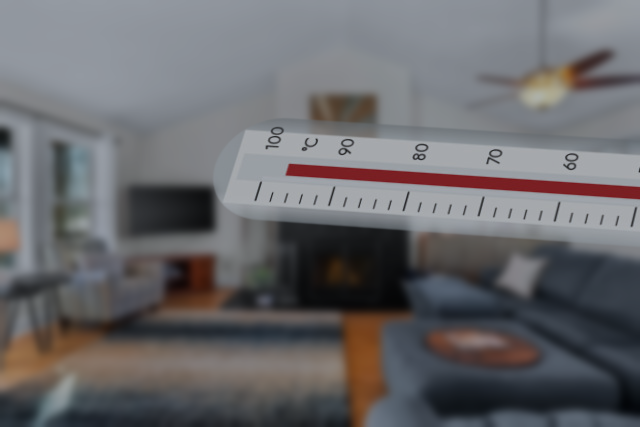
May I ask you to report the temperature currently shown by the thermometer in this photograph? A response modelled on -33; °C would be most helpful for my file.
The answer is 97; °C
